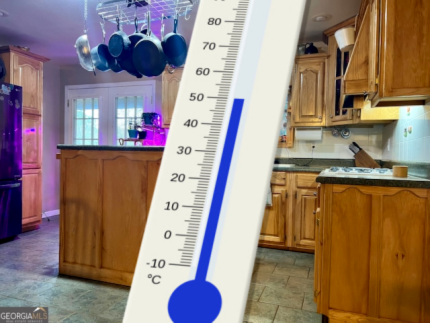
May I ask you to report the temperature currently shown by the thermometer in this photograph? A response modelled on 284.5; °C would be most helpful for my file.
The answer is 50; °C
